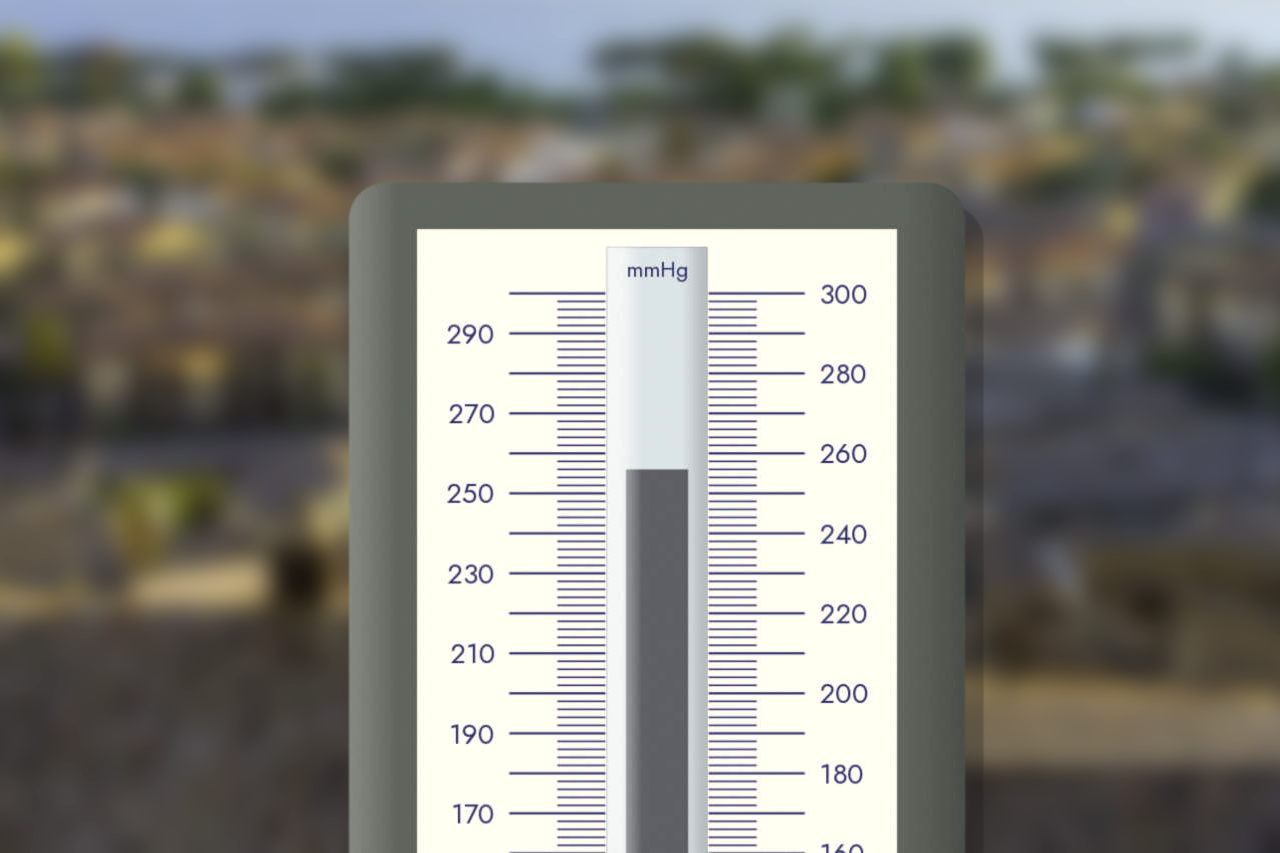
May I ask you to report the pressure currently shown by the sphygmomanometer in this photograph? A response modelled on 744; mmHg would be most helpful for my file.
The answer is 256; mmHg
